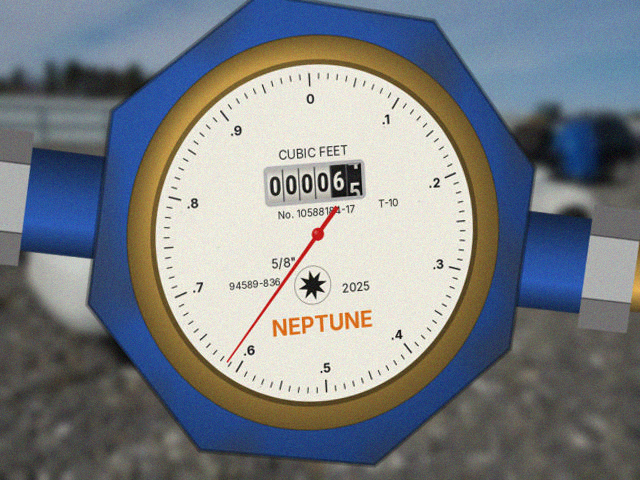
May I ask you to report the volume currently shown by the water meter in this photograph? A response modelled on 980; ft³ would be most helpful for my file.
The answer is 64.61; ft³
